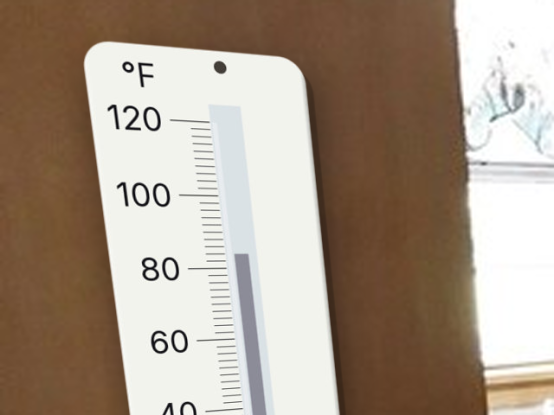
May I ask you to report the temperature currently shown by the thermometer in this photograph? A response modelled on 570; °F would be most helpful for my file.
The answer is 84; °F
